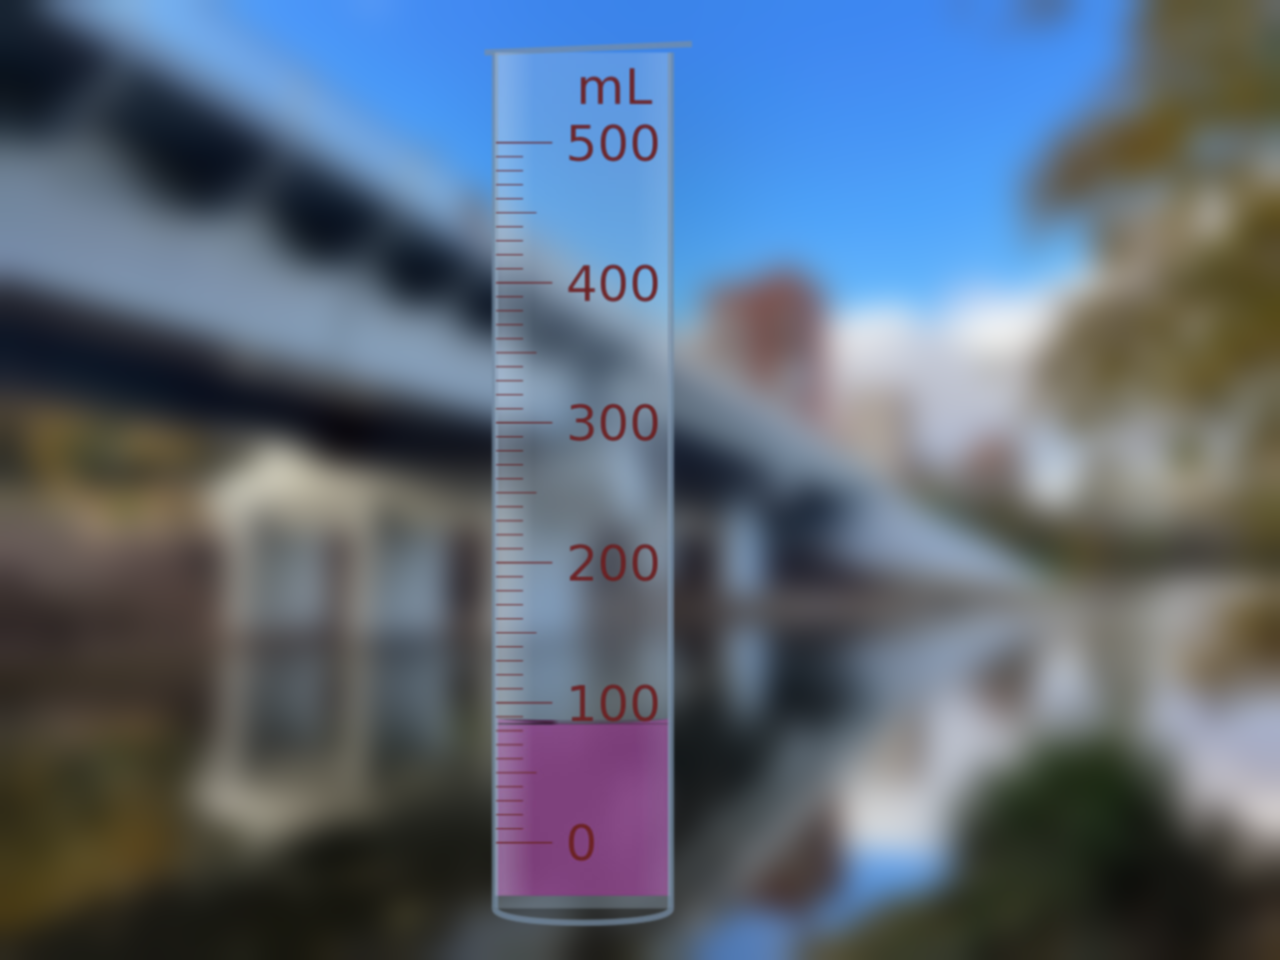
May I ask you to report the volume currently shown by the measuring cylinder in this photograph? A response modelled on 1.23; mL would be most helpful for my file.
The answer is 85; mL
